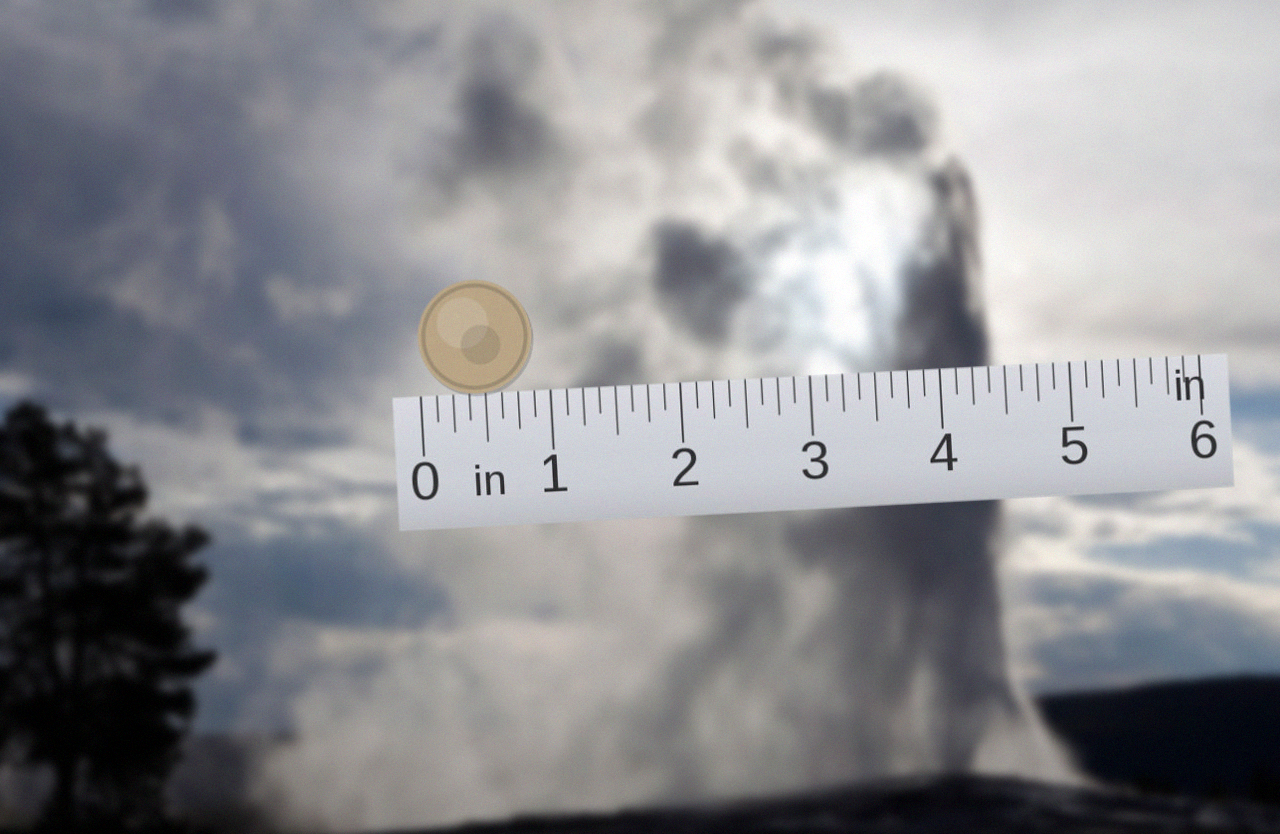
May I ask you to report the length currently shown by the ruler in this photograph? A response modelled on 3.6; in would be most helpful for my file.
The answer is 0.875; in
